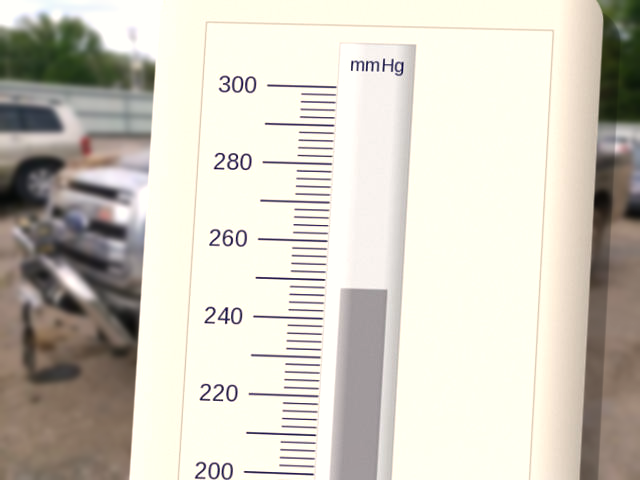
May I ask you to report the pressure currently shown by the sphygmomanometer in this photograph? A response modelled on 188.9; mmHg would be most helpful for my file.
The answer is 248; mmHg
